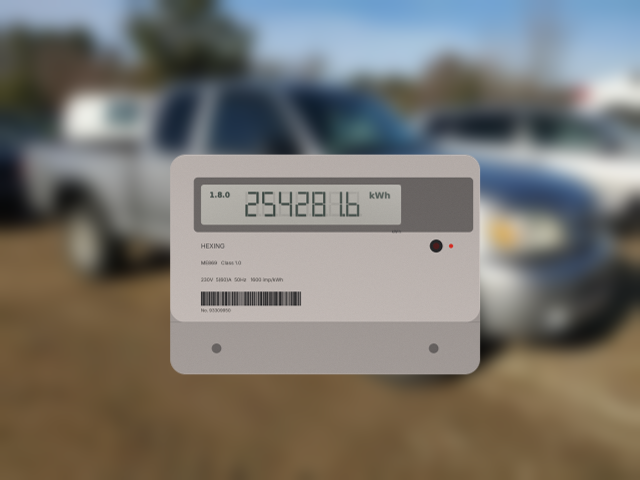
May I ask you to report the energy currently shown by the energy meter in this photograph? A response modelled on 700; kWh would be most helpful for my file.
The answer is 254281.6; kWh
